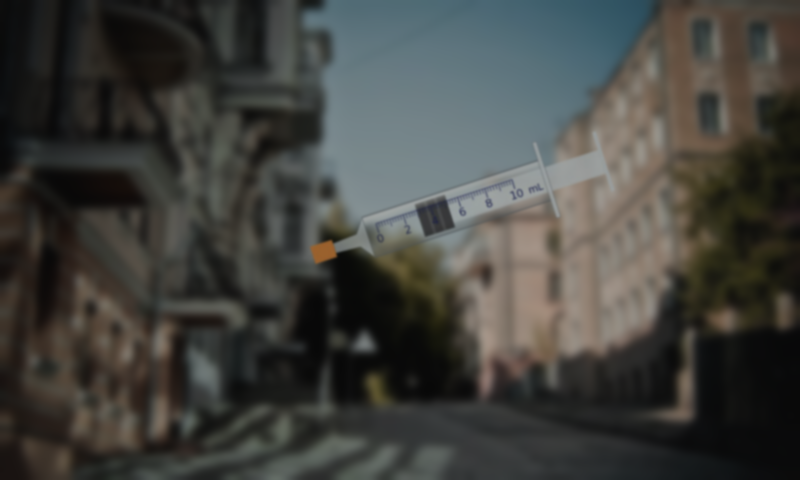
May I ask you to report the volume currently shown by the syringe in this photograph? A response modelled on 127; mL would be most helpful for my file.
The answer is 3; mL
